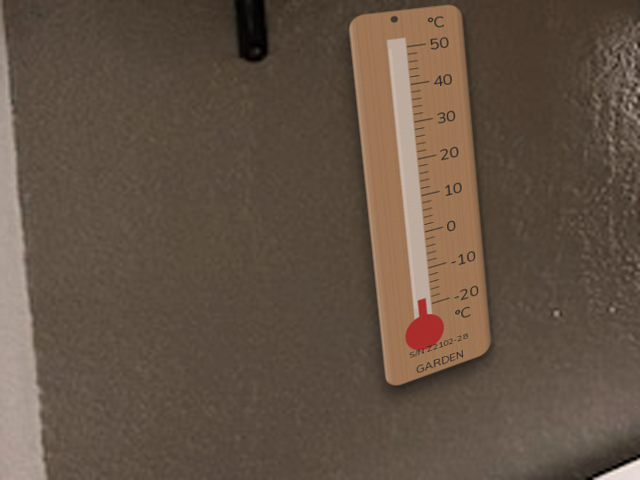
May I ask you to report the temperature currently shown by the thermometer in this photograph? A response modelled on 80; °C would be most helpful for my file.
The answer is -18; °C
